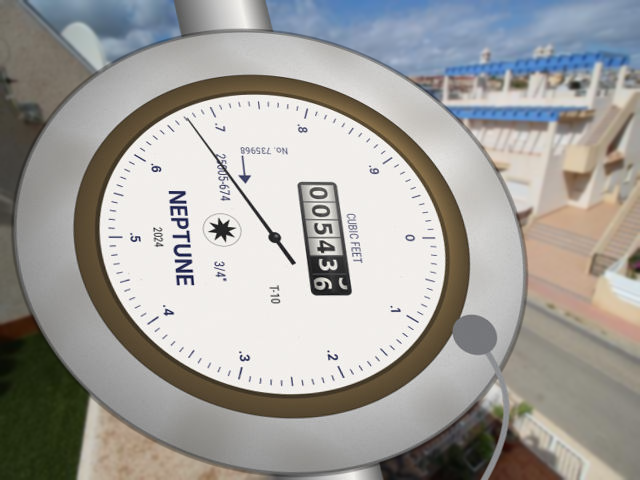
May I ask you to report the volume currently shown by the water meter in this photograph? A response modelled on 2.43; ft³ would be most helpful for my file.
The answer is 5435.67; ft³
